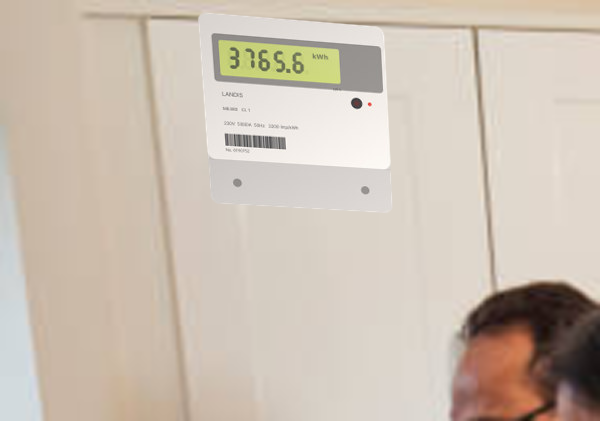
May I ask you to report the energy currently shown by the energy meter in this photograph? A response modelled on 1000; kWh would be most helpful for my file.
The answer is 3765.6; kWh
